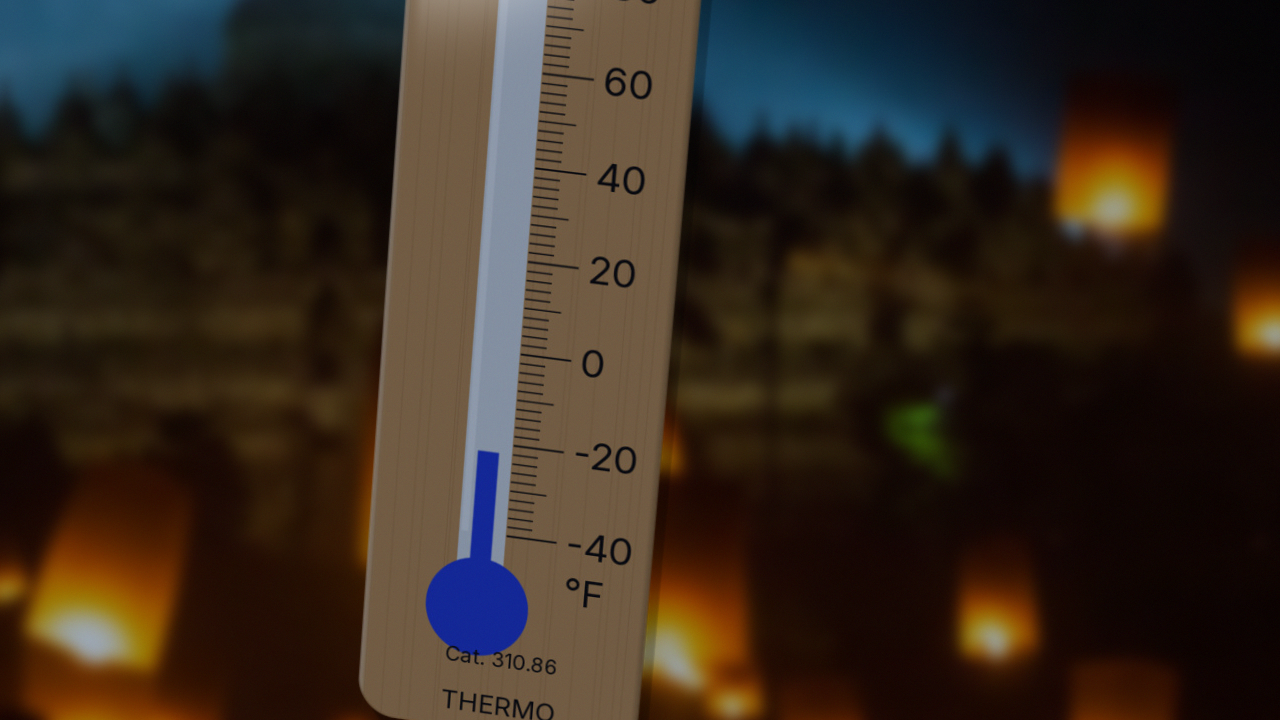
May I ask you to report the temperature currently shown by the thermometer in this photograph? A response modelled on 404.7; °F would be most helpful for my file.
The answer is -22; °F
